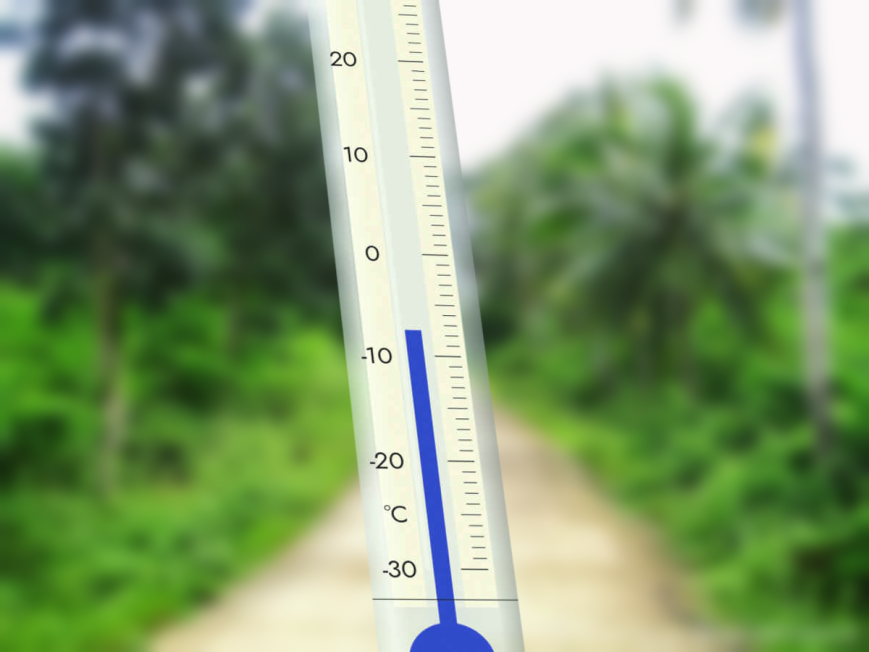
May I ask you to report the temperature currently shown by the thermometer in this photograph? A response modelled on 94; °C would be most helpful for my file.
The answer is -7.5; °C
